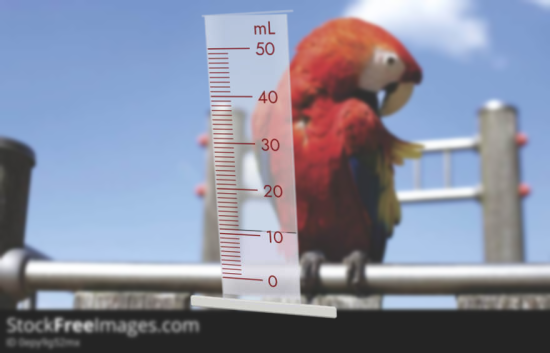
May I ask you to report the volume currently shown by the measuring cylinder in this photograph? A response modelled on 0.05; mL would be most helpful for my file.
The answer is 11; mL
